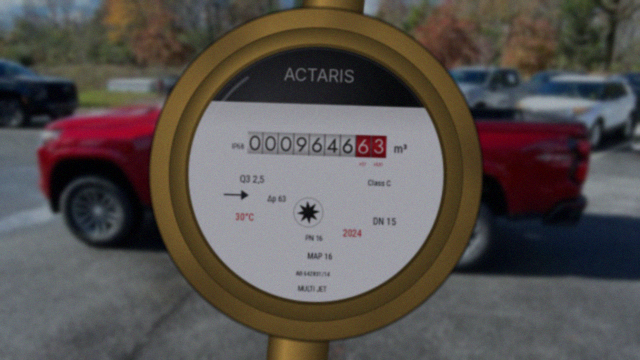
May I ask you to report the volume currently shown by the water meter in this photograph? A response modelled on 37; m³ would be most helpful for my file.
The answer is 9646.63; m³
